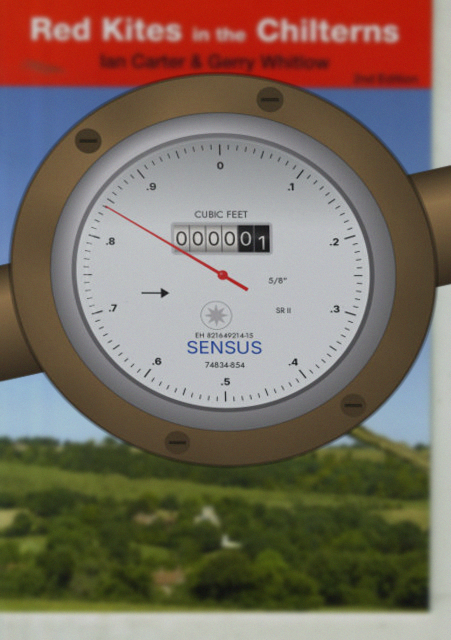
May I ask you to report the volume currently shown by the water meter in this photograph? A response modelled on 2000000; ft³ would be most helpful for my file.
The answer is 0.84; ft³
